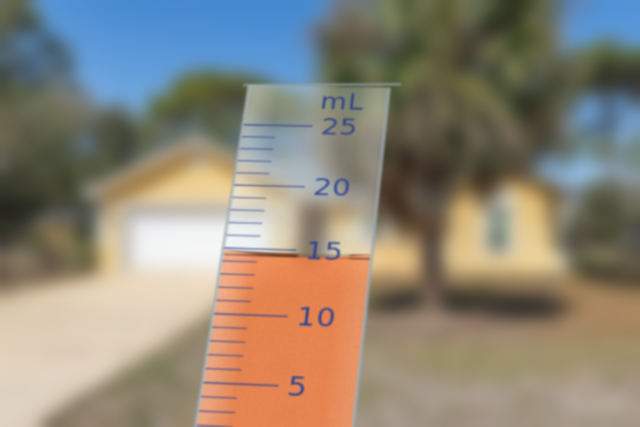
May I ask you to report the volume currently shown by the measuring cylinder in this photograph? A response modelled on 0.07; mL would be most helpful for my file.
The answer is 14.5; mL
